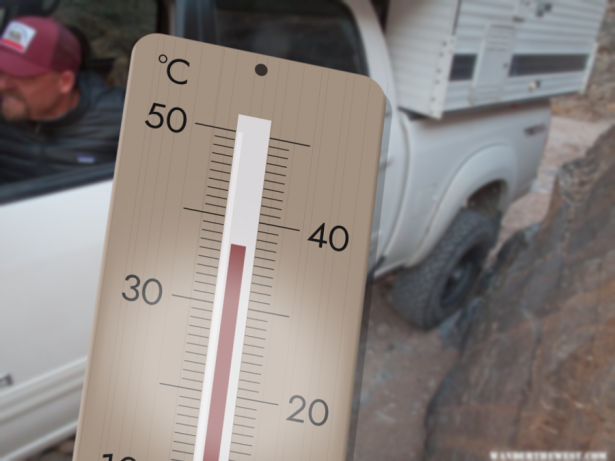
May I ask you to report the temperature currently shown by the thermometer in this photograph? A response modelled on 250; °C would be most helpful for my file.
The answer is 37; °C
